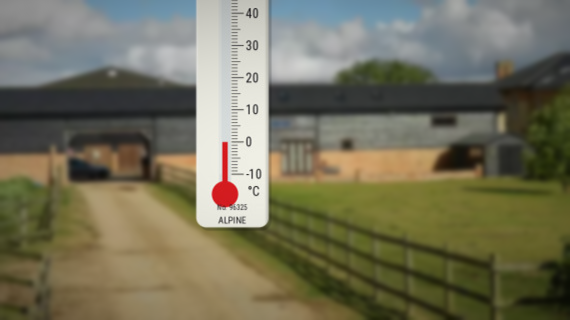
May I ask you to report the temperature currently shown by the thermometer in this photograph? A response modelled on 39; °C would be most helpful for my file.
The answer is 0; °C
